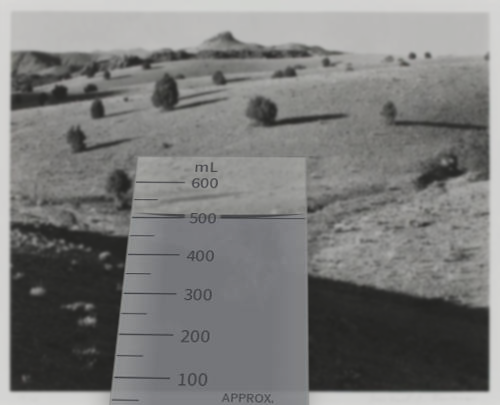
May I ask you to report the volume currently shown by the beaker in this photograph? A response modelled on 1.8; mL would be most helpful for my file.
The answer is 500; mL
